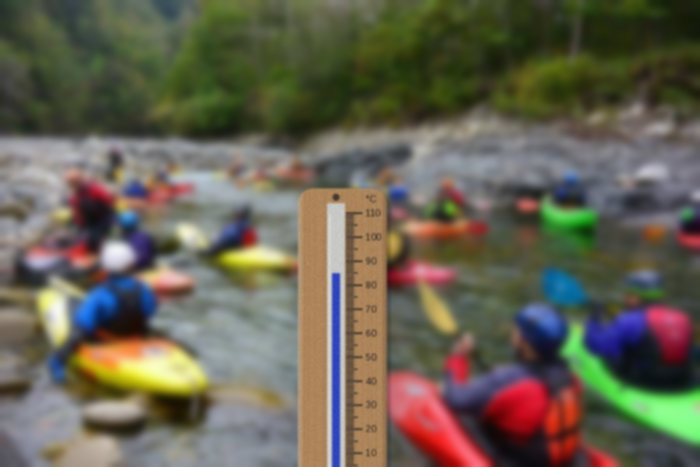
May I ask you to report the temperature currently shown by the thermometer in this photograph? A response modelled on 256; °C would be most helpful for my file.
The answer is 85; °C
